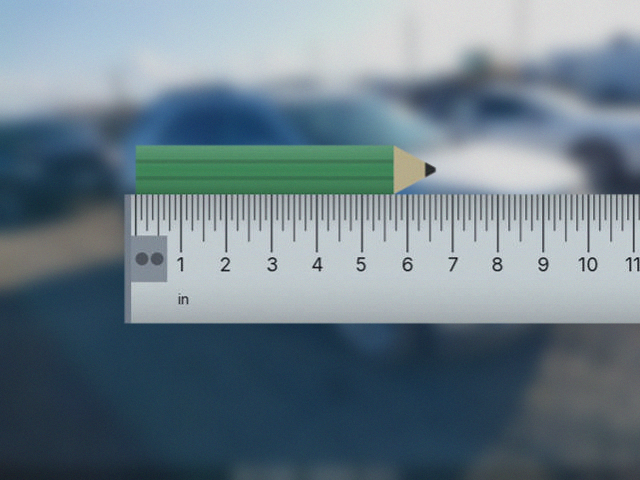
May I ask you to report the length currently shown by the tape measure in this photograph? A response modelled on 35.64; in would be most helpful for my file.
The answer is 6.625; in
